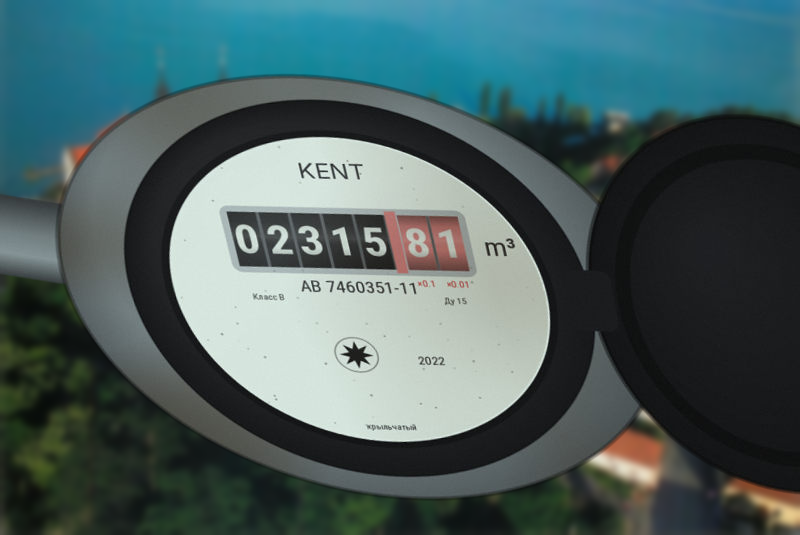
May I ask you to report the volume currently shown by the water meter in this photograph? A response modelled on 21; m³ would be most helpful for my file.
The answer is 2315.81; m³
